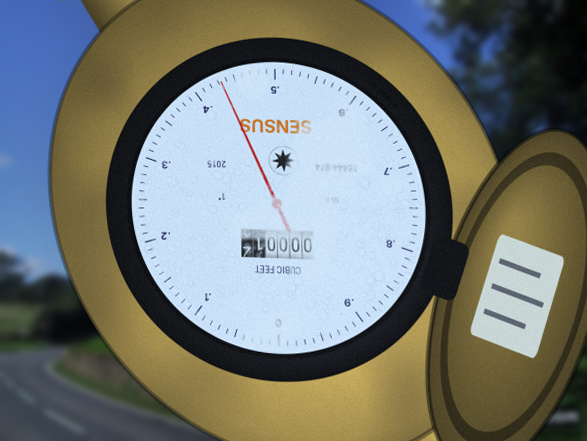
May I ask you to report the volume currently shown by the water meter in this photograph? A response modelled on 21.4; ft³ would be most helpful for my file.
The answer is 12.43; ft³
